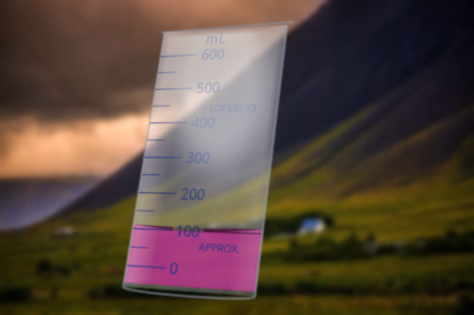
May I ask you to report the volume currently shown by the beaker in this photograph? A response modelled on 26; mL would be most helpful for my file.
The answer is 100; mL
